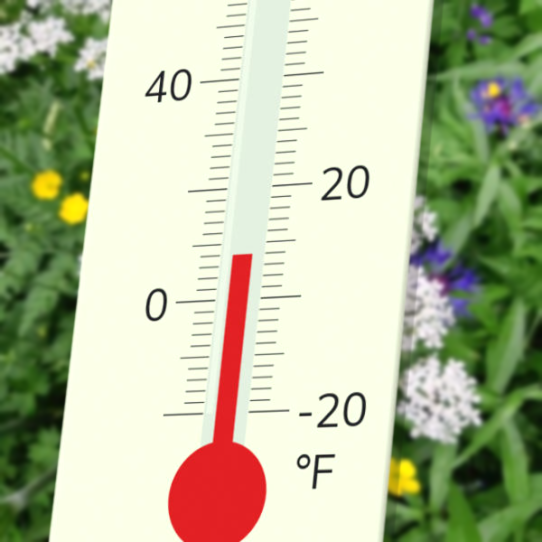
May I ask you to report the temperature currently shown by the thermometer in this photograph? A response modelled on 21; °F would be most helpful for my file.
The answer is 8; °F
